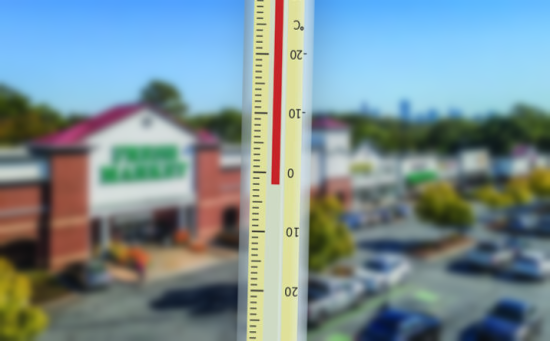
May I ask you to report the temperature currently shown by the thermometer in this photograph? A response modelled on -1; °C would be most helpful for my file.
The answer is 2; °C
